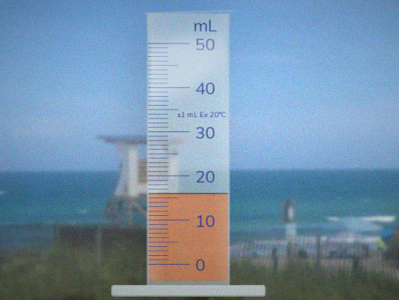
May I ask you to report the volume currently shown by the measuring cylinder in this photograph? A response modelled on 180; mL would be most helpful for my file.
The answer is 16; mL
